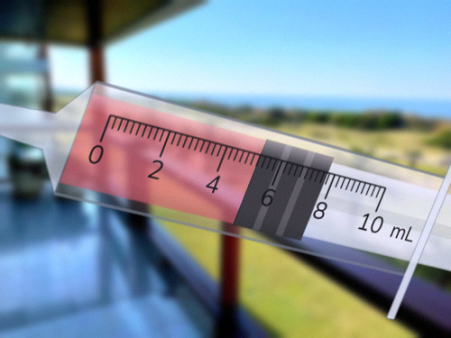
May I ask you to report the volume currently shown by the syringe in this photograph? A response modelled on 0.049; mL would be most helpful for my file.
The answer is 5.2; mL
